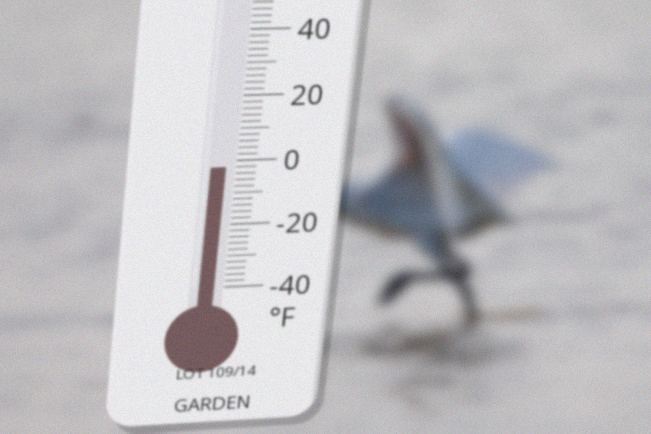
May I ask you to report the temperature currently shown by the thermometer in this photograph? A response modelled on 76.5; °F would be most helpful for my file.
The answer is -2; °F
